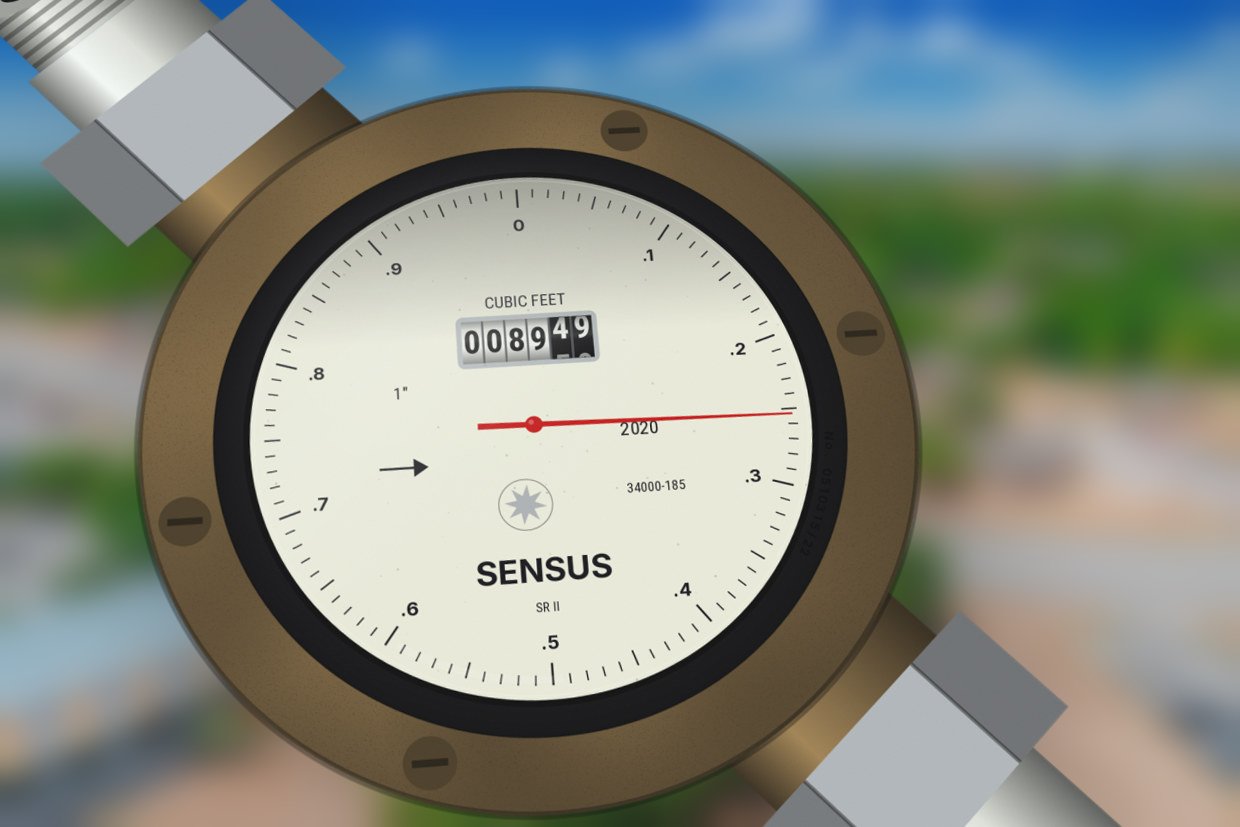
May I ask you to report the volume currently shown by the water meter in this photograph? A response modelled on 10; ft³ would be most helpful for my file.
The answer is 8949.25; ft³
